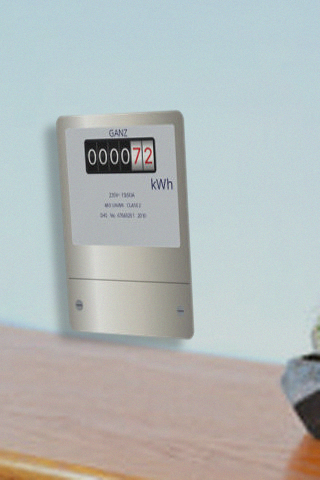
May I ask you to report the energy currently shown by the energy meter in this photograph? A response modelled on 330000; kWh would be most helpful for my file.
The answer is 0.72; kWh
